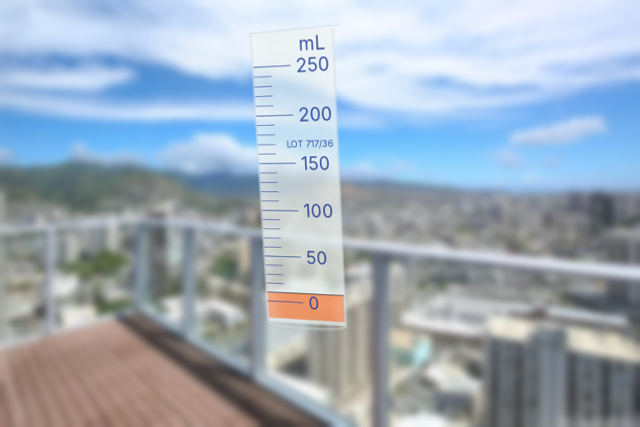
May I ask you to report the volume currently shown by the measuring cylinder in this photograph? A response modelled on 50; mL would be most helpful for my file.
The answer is 10; mL
